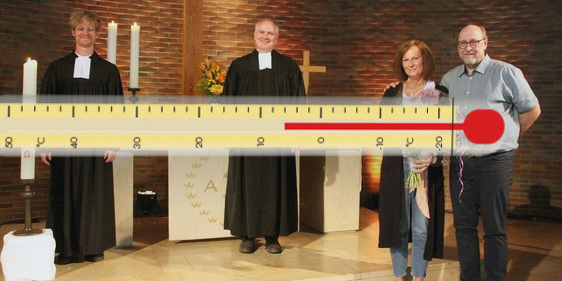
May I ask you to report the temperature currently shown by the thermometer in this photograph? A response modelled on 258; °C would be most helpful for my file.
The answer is 6; °C
